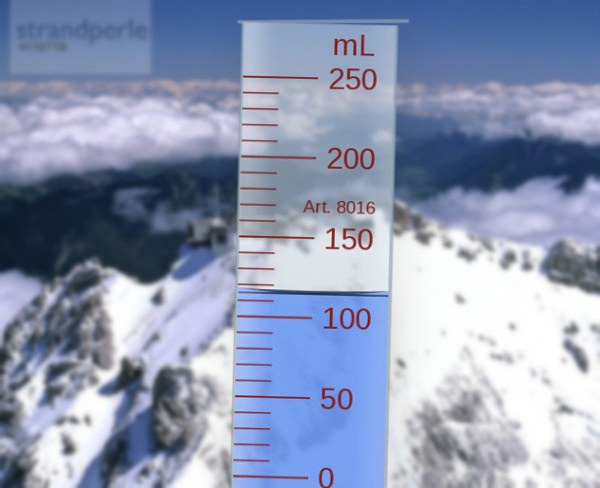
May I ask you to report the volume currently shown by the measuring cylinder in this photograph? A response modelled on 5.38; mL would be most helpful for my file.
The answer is 115; mL
